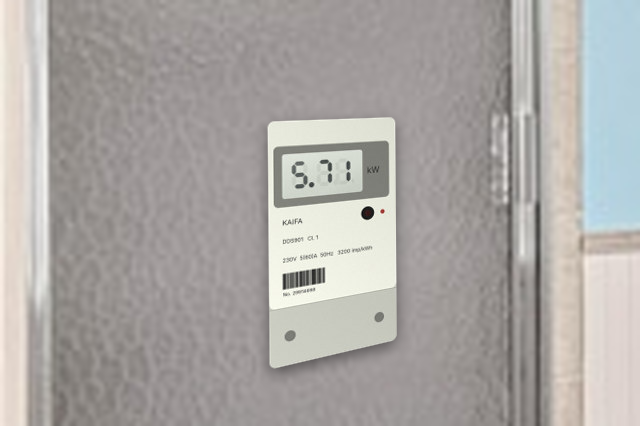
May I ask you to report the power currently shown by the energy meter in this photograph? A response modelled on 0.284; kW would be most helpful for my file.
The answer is 5.71; kW
